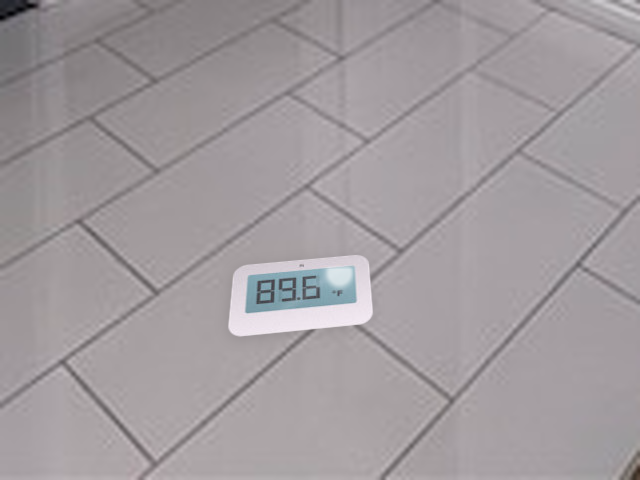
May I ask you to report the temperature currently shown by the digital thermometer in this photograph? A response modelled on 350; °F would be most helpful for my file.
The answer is 89.6; °F
